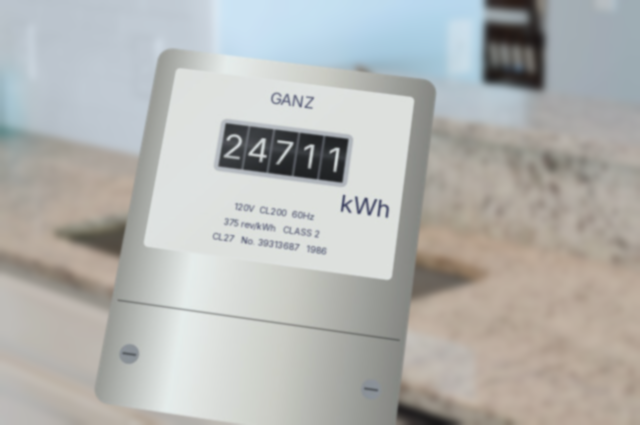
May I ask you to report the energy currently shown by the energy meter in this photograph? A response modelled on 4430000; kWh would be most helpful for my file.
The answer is 24711; kWh
